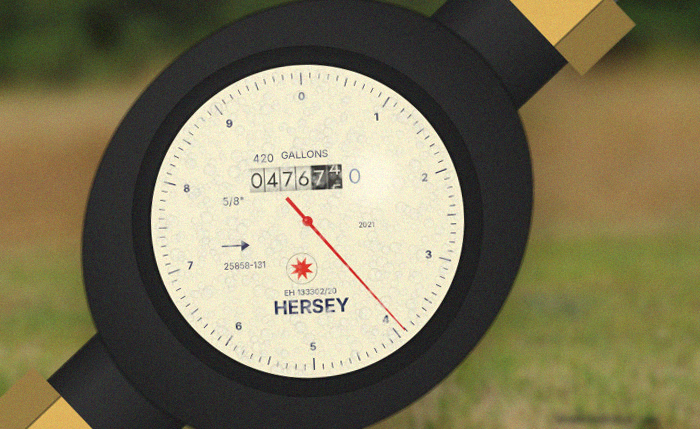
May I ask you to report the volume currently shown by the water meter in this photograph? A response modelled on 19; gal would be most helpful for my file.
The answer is 476743.9; gal
